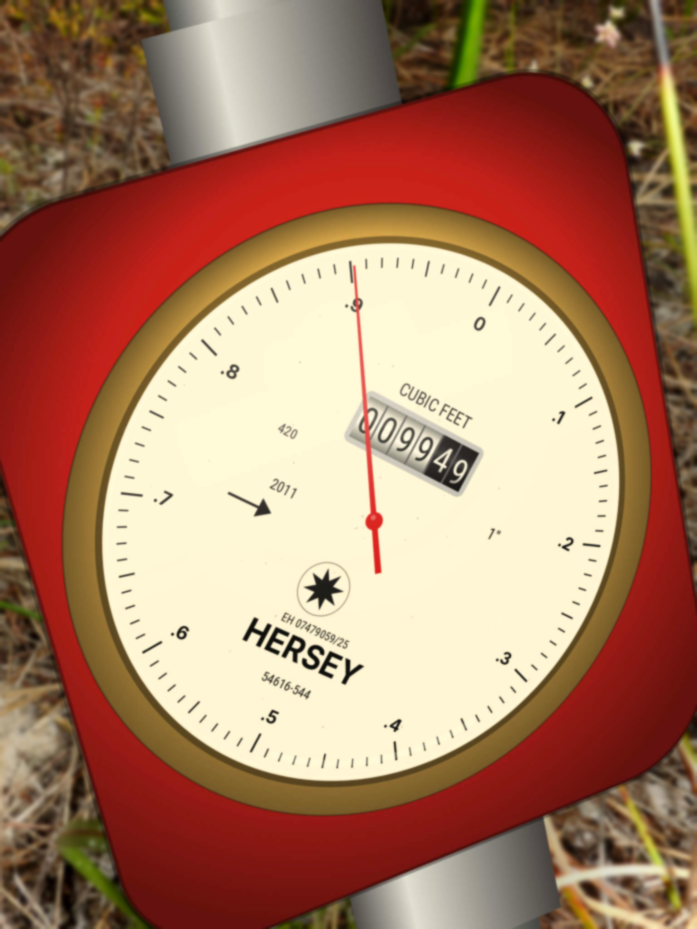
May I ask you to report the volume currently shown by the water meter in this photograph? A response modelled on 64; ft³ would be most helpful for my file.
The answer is 9948.90; ft³
